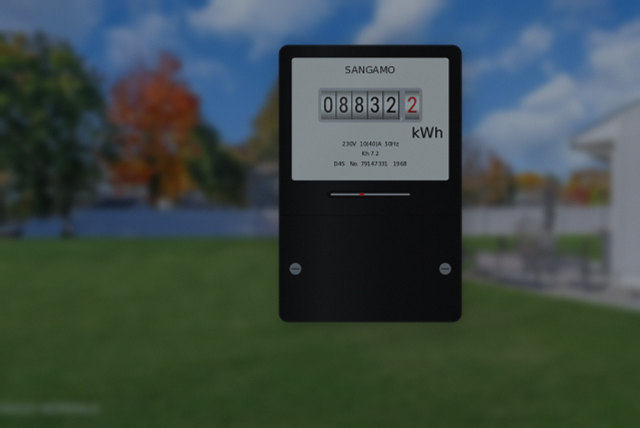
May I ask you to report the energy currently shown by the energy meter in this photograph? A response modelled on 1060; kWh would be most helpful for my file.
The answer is 8832.2; kWh
